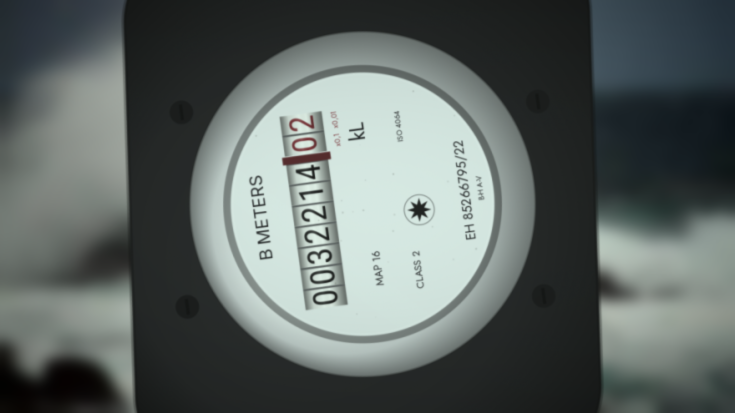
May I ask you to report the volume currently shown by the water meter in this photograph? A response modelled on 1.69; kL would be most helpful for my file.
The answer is 32214.02; kL
